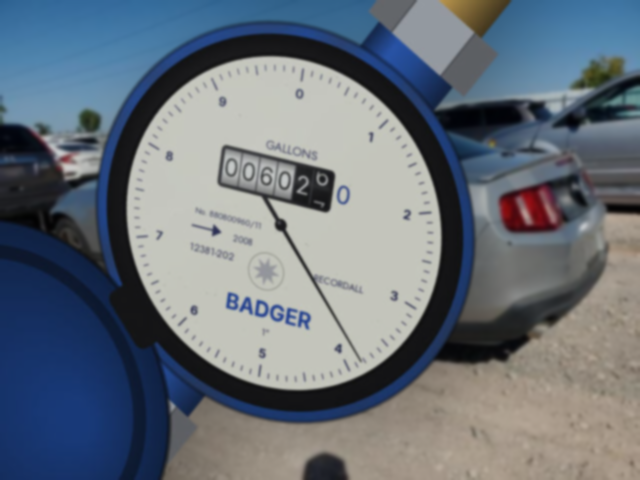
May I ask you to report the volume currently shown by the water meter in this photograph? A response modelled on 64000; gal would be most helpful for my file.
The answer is 60263.8; gal
